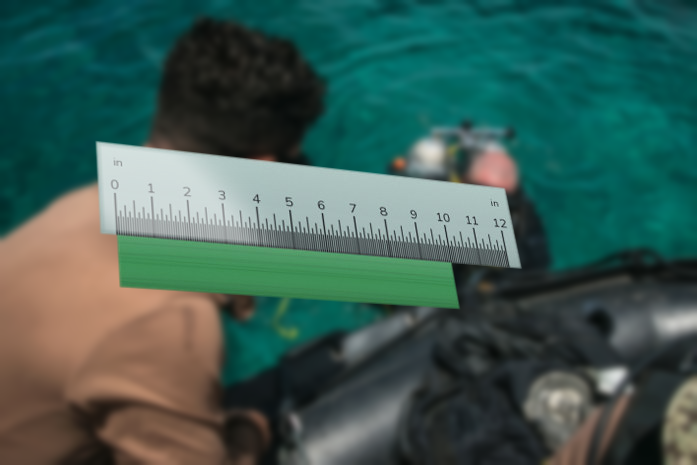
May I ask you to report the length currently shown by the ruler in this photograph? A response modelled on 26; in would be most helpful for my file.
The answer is 10; in
